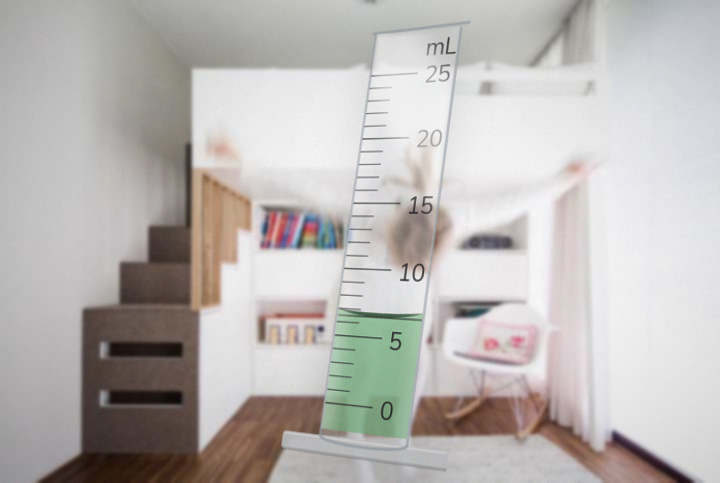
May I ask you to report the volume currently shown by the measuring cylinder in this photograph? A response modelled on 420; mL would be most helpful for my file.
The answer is 6.5; mL
